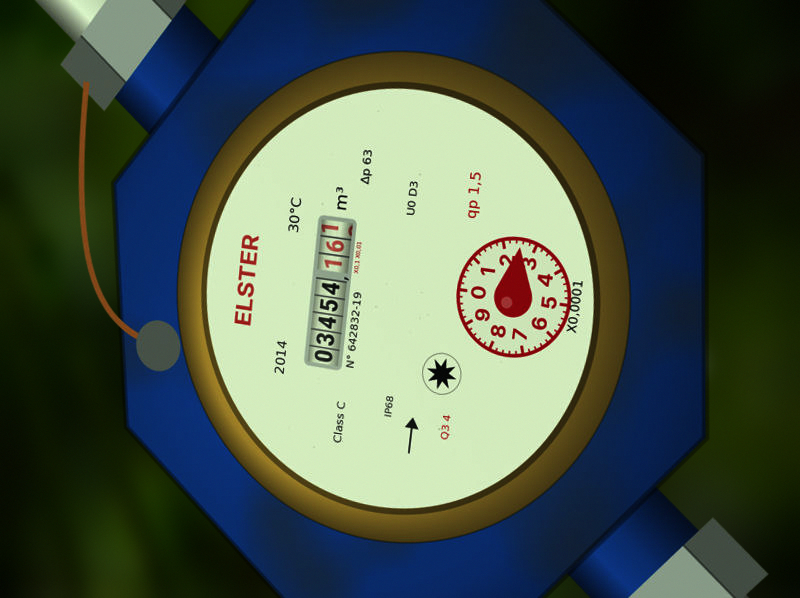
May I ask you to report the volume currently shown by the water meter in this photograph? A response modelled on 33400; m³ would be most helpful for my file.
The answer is 3454.1612; m³
